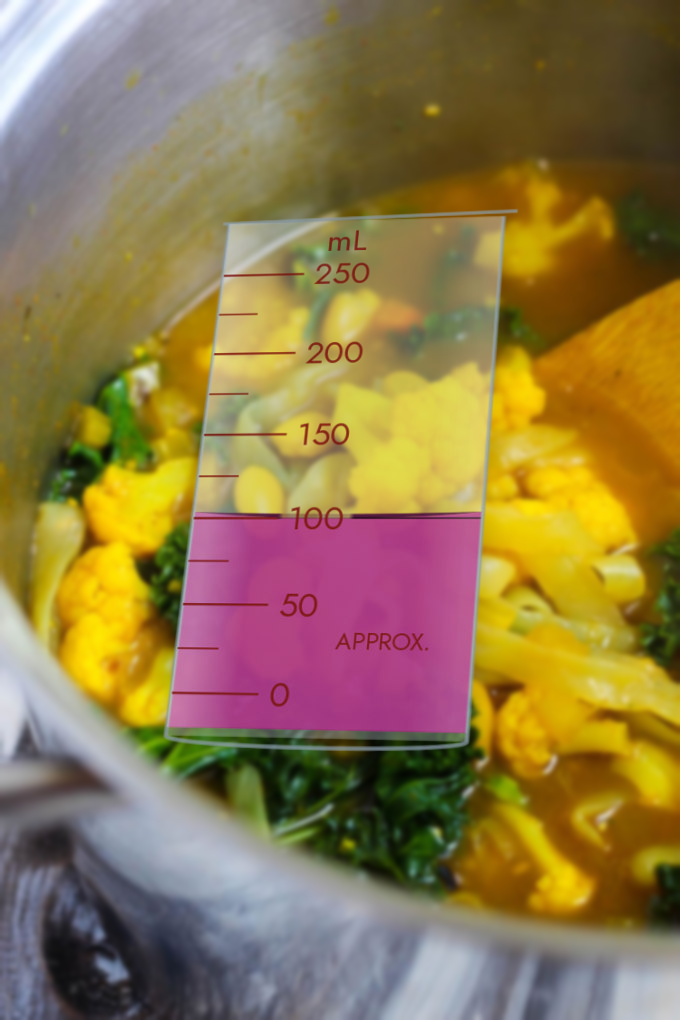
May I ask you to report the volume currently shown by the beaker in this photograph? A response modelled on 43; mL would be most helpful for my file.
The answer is 100; mL
